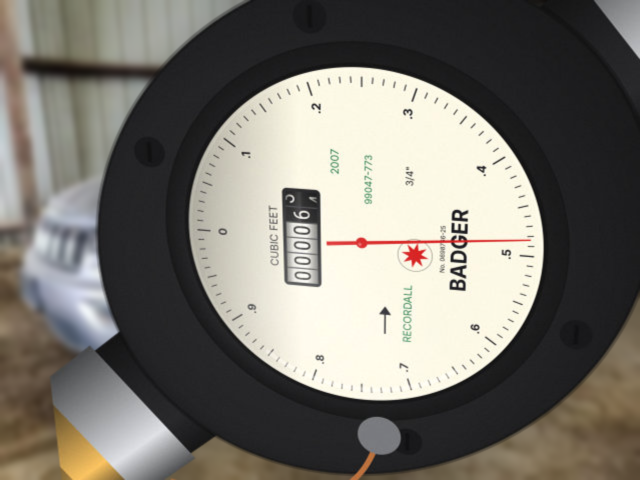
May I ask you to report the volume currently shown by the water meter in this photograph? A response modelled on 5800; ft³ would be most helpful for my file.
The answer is 63.48; ft³
